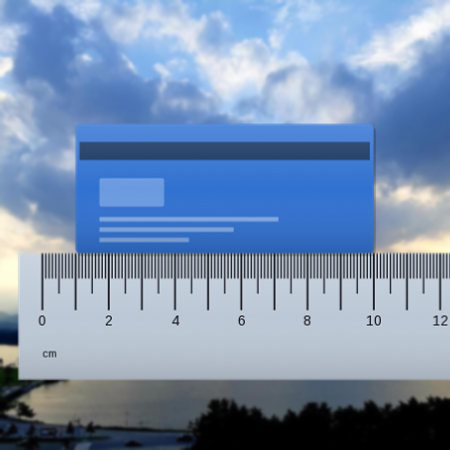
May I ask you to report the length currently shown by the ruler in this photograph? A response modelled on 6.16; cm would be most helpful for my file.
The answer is 9; cm
